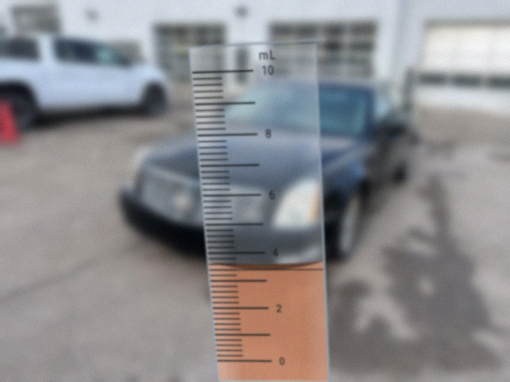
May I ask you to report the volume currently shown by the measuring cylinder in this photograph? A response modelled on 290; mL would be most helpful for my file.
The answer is 3.4; mL
